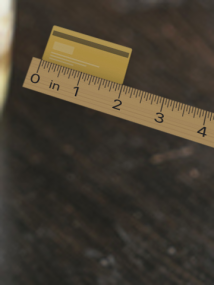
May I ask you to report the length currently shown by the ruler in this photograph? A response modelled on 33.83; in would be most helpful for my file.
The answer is 2; in
